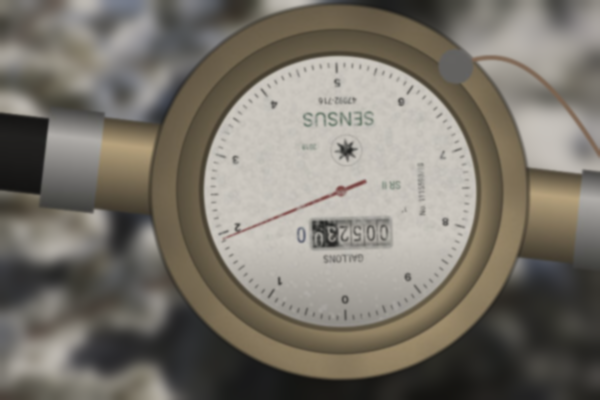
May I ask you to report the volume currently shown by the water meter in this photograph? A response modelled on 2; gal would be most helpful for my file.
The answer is 52301.9; gal
